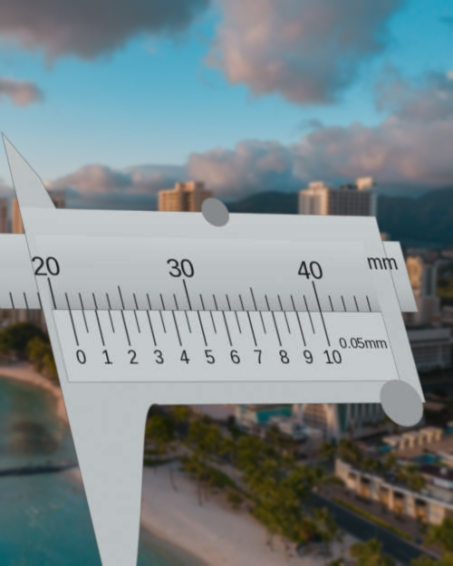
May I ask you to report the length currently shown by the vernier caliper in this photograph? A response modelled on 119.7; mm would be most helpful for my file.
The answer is 21.0; mm
